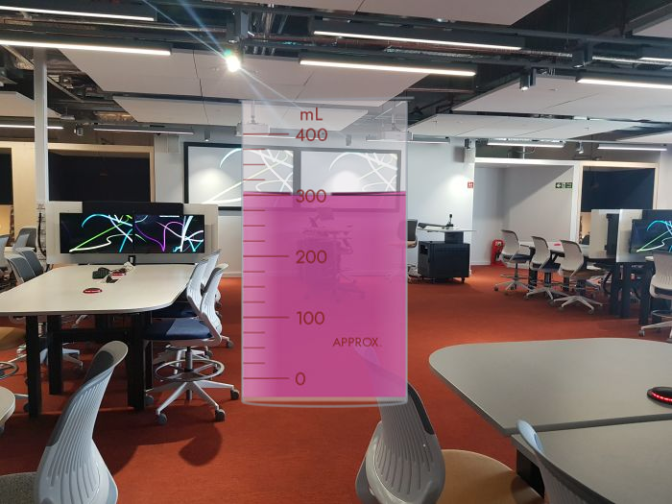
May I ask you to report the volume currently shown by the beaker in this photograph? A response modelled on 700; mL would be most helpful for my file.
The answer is 300; mL
